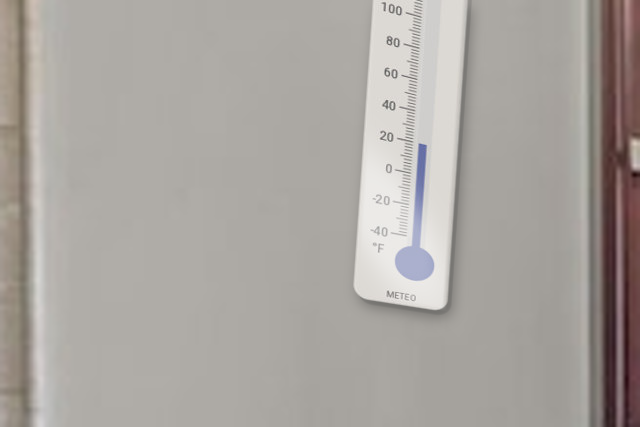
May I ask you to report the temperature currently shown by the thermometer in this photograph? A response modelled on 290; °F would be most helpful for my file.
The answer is 20; °F
